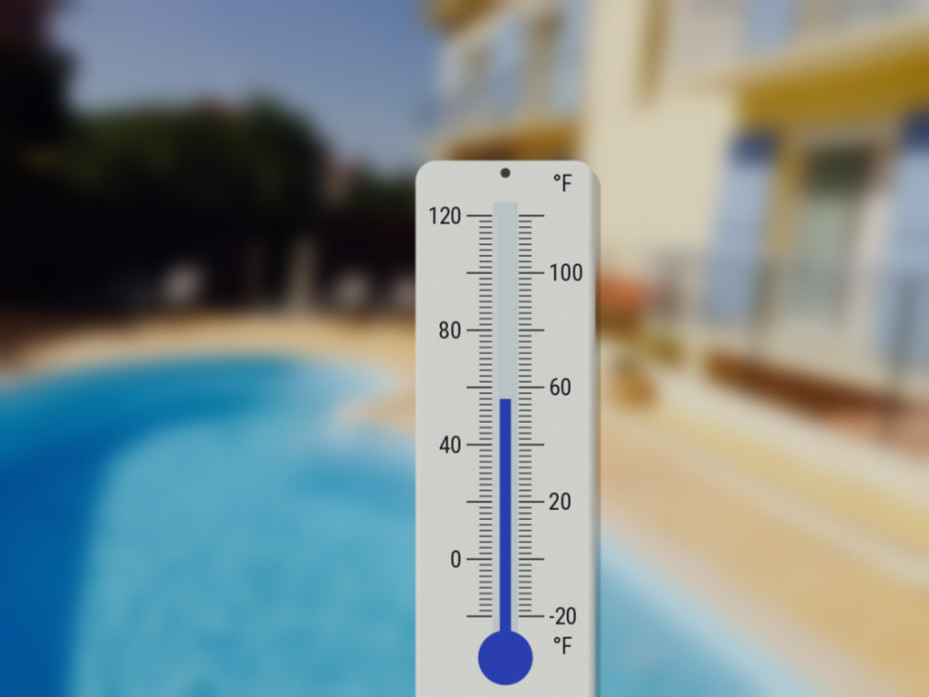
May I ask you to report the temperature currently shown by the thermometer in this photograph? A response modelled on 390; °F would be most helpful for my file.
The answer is 56; °F
